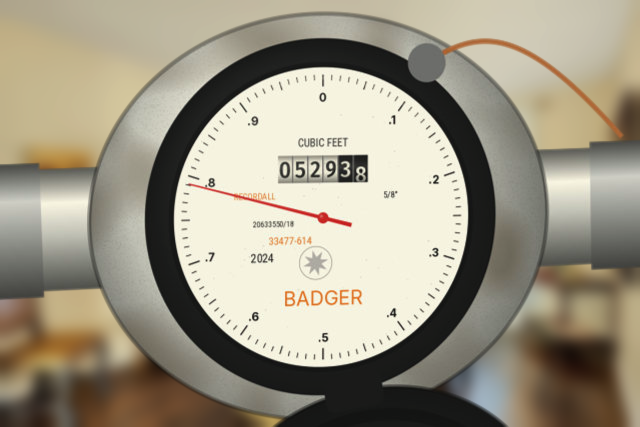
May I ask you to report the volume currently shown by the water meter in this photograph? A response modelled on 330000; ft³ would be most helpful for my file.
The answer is 52937.79; ft³
